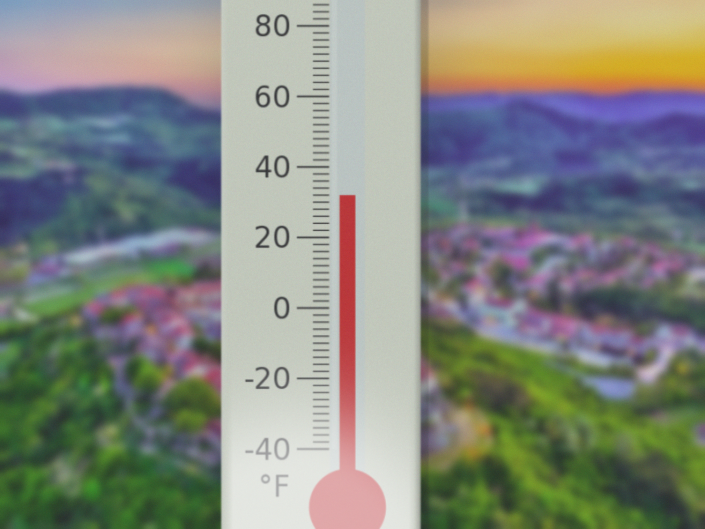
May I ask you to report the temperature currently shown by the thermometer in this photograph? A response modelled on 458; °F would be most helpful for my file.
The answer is 32; °F
